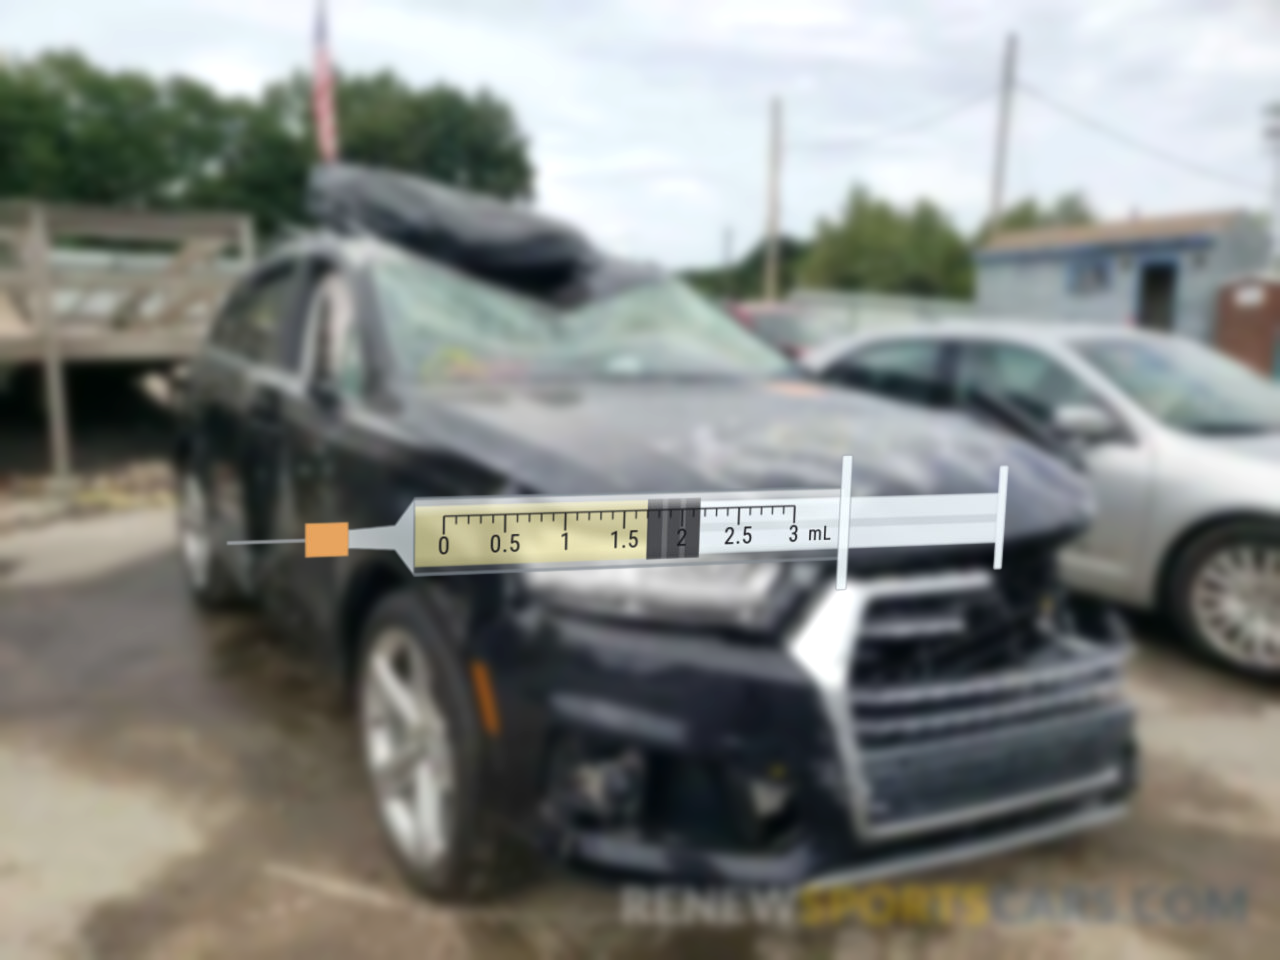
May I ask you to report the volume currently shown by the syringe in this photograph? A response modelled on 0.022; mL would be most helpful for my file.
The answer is 1.7; mL
